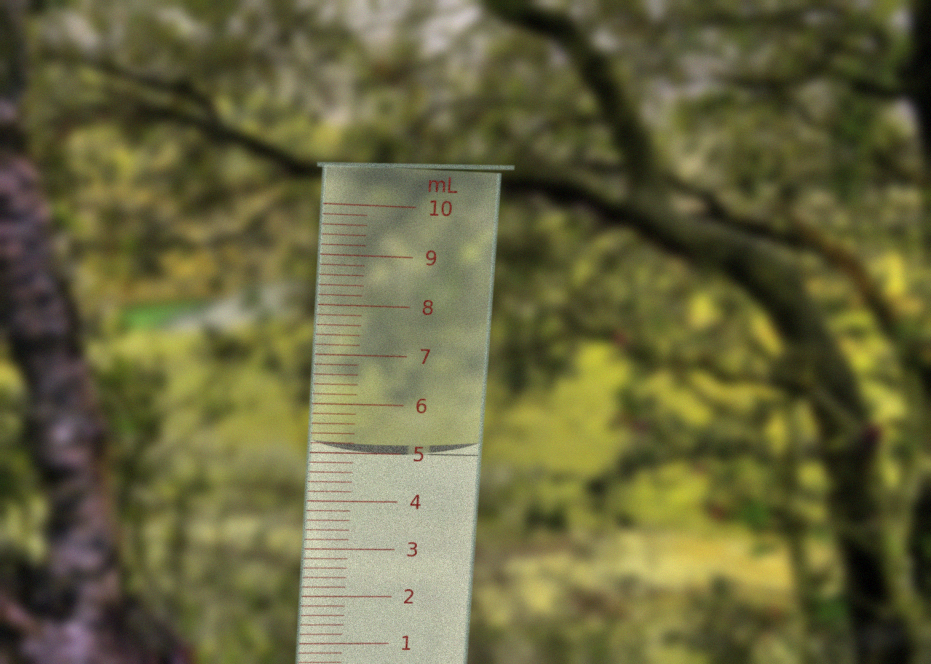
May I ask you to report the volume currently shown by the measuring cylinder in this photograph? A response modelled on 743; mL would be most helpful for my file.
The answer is 5; mL
